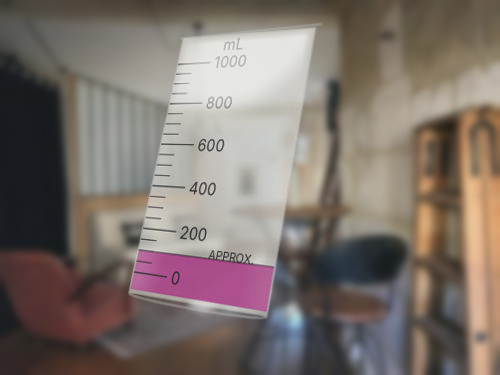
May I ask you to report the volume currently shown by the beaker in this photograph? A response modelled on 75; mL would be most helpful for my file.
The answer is 100; mL
